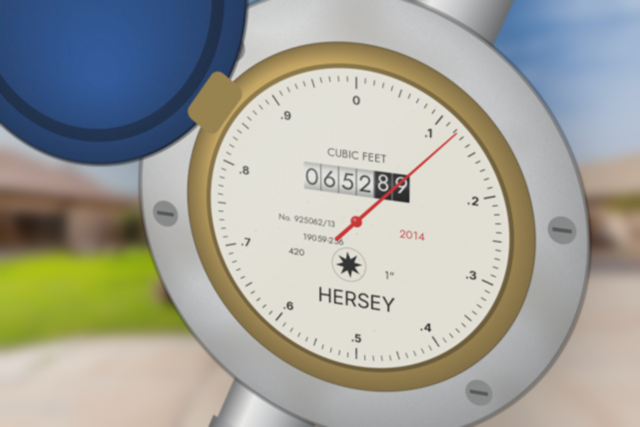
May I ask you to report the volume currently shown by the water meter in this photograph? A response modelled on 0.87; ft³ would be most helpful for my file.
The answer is 65289.12; ft³
